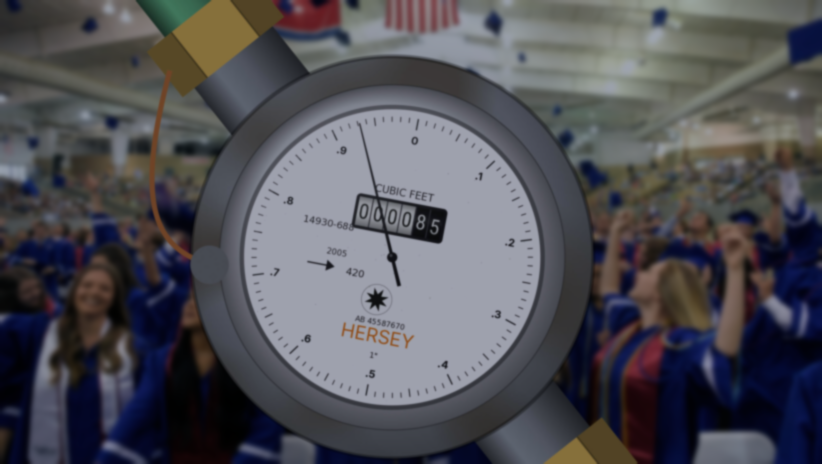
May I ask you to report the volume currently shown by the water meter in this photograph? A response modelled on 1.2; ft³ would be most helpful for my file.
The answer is 84.93; ft³
